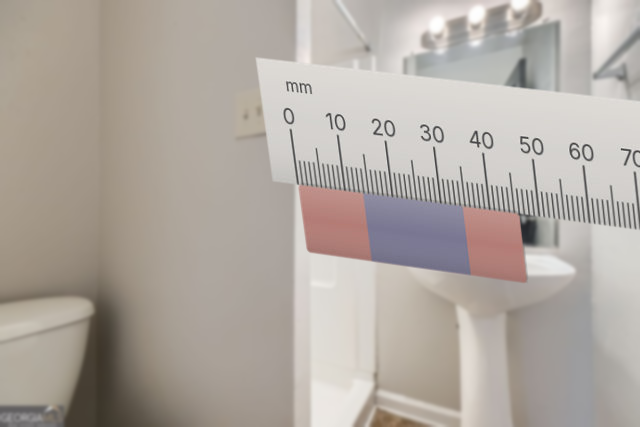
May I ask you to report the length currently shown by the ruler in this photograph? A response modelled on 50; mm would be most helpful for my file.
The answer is 46; mm
